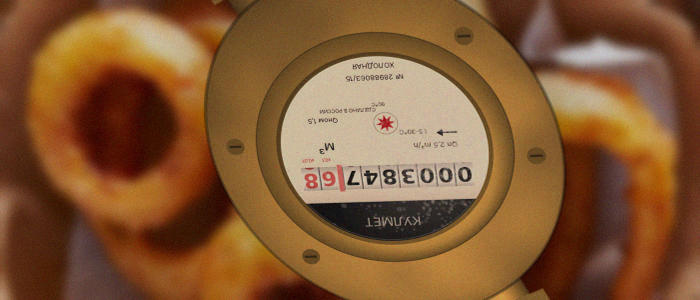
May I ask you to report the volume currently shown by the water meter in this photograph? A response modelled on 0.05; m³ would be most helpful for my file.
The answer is 3847.68; m³
